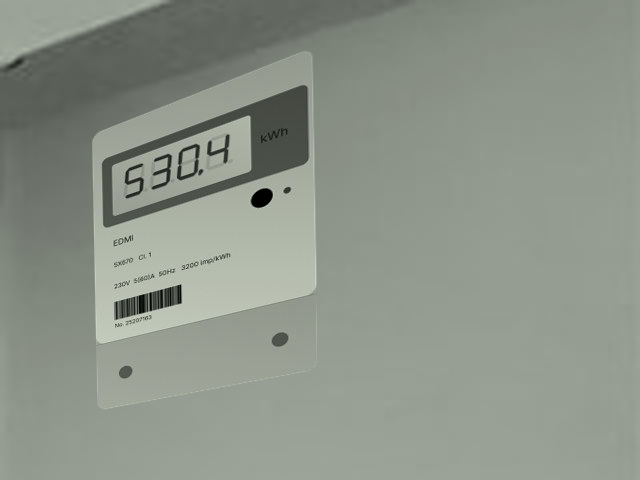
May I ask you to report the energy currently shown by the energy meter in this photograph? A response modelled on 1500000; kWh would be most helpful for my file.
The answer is 530.4; kWh
